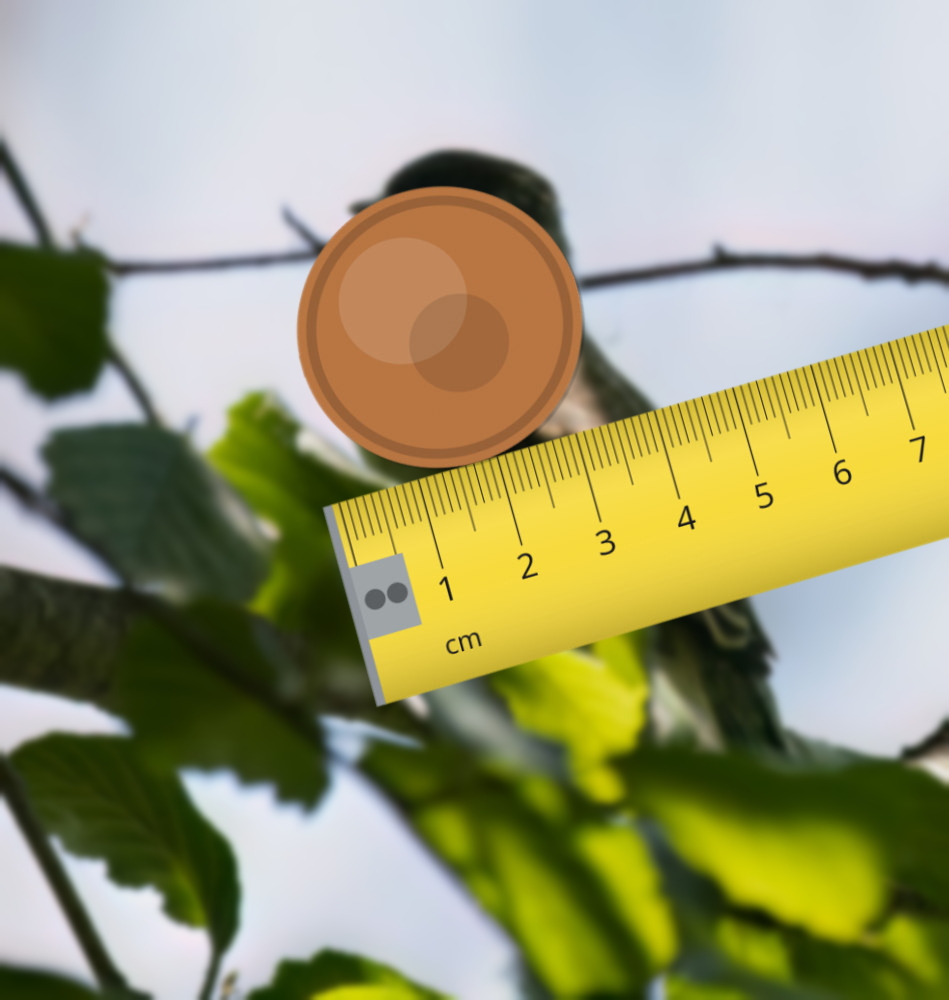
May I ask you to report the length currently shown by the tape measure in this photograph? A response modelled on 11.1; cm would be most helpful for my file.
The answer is 3.5; cm
